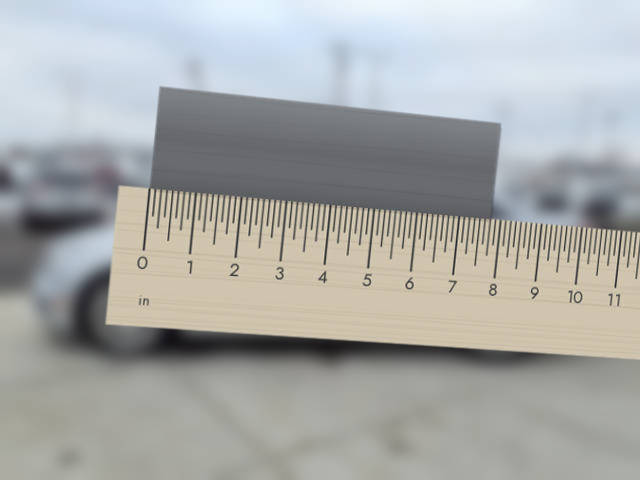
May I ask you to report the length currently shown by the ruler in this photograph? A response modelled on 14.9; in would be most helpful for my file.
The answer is 7.75; in
